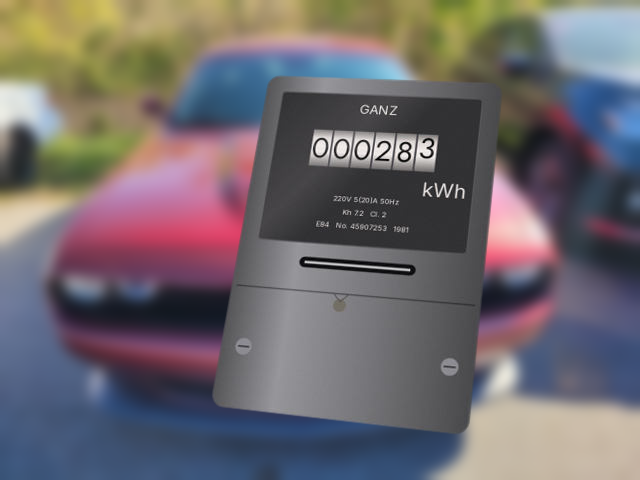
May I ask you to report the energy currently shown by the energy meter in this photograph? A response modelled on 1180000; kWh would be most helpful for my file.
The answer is 283; kWh
